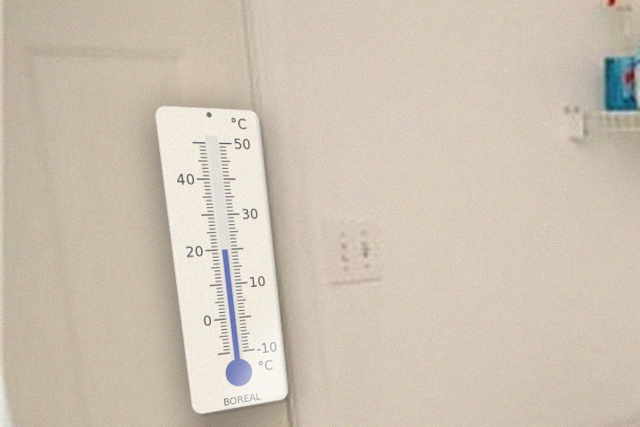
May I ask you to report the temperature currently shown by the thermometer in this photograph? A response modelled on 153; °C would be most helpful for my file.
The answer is 20; °C
